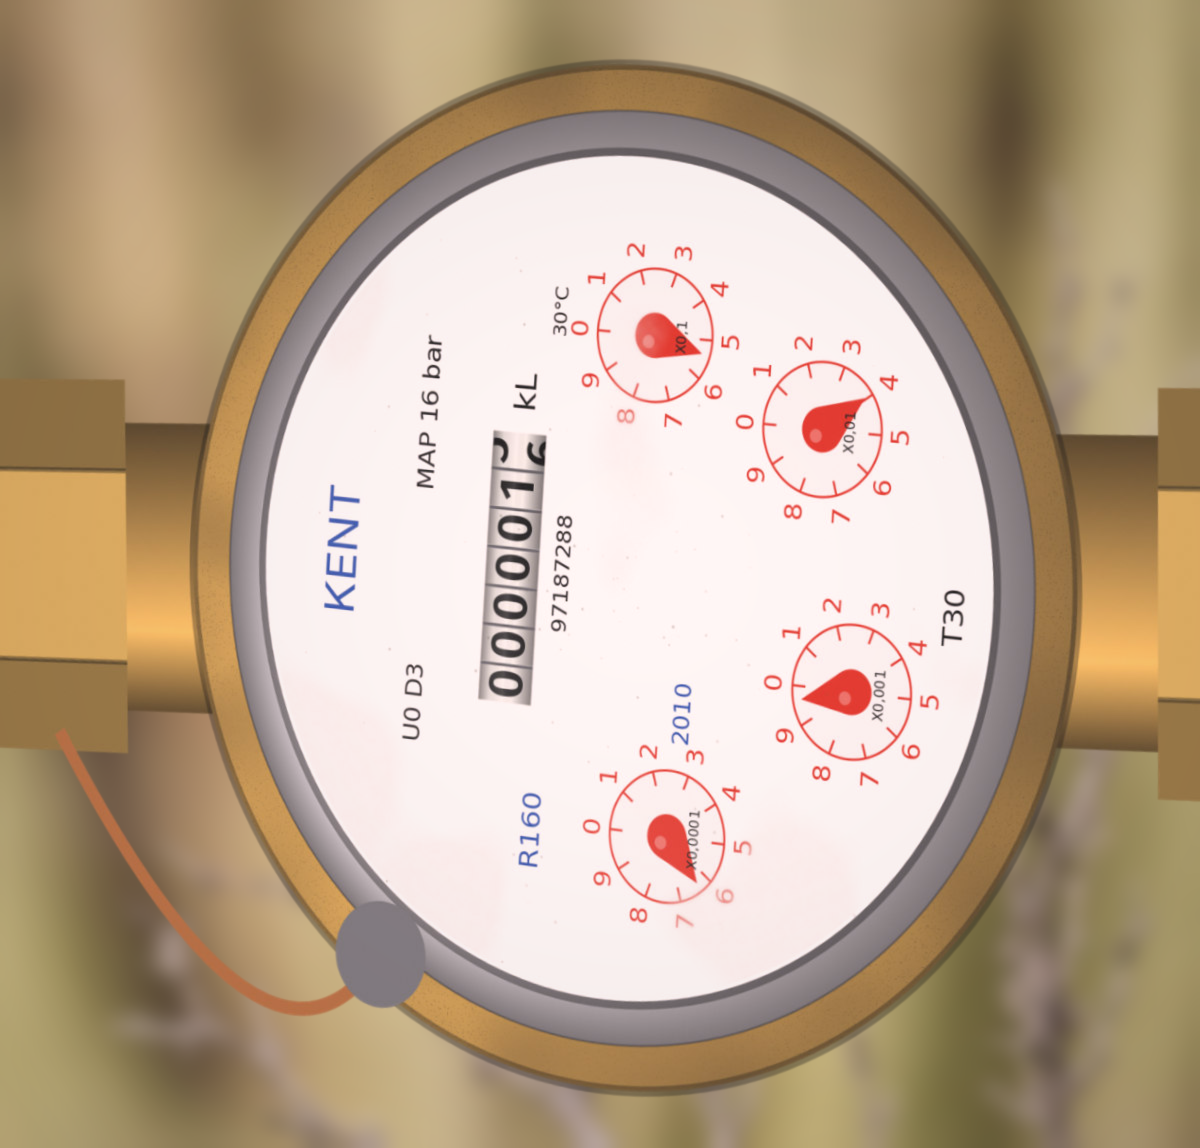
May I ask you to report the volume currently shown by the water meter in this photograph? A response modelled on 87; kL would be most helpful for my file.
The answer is 15.5396; kL
